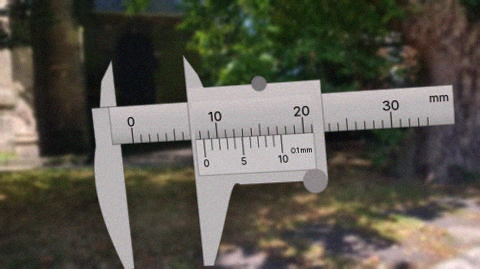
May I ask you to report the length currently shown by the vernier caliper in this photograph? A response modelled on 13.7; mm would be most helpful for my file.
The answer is 8.4; mm
